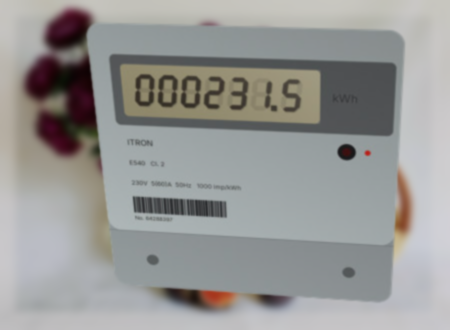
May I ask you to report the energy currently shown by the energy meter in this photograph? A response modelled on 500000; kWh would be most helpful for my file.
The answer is 231.5; kWh
